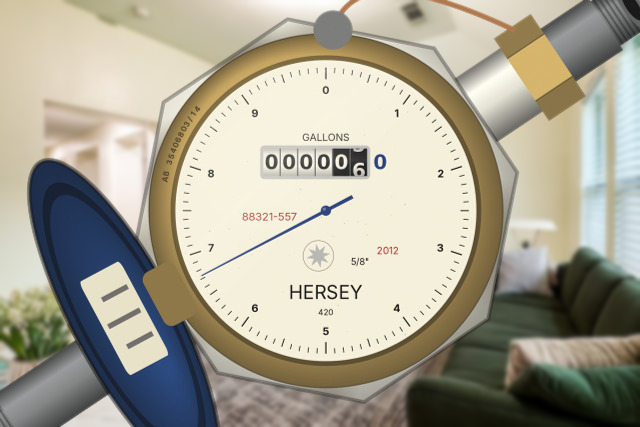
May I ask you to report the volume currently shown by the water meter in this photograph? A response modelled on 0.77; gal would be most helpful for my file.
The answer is 56.7; gal
